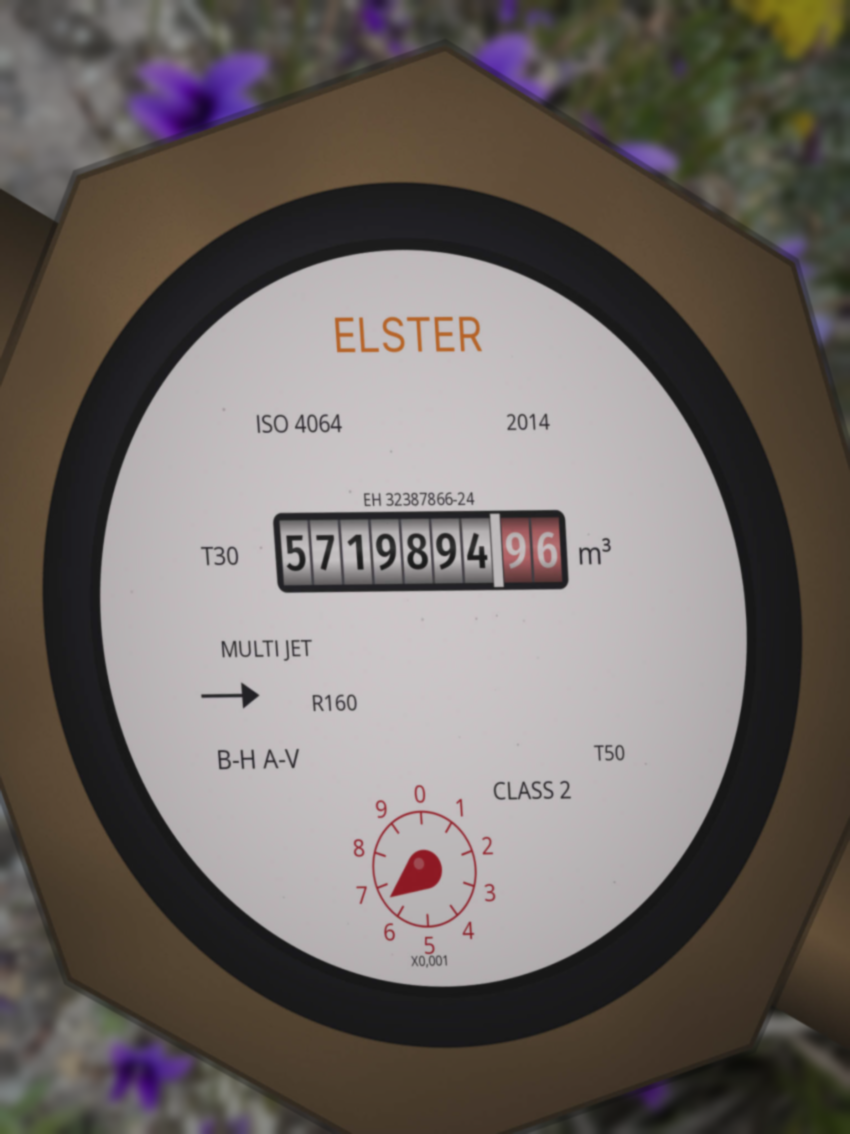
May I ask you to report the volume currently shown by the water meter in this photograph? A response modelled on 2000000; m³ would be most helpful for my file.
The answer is 5719894.966; m³
